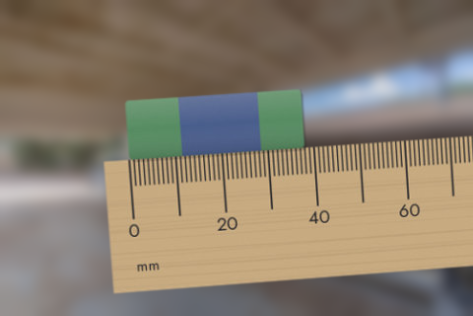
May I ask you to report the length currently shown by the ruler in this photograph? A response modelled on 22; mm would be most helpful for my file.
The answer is 38; mm
